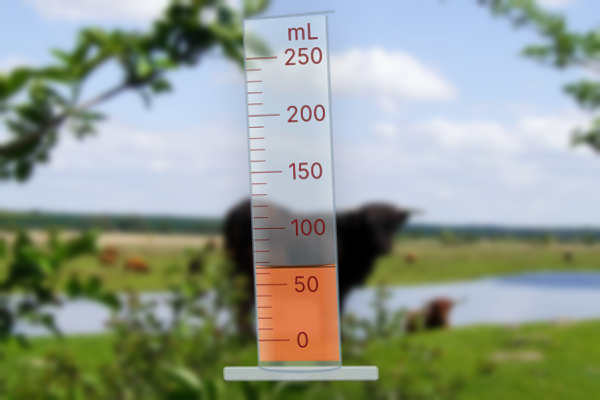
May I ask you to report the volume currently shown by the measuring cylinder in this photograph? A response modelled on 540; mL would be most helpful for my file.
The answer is 65; mL
